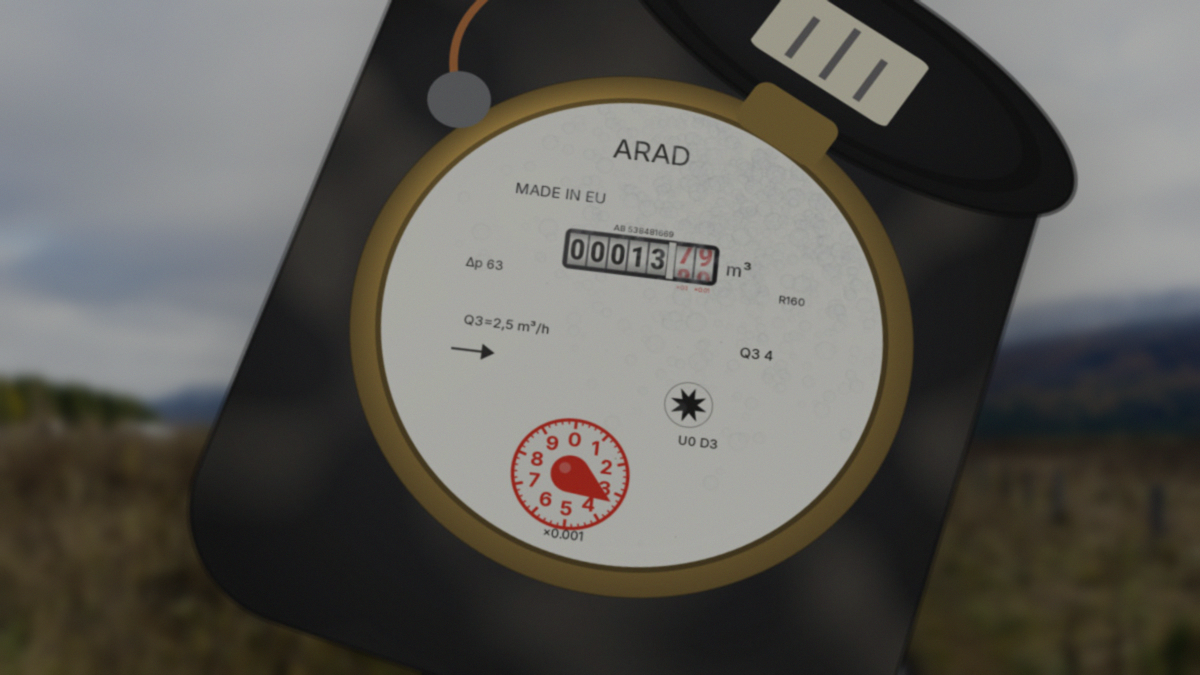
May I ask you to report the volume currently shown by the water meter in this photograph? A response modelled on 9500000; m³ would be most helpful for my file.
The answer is 13.793; m³
